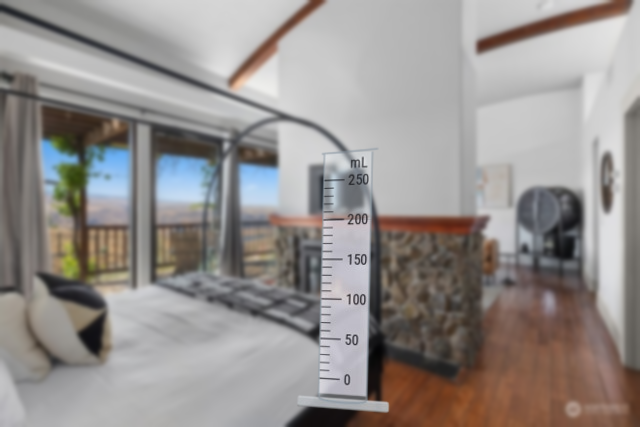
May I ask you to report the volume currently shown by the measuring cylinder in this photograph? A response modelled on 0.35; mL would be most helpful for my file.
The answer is 200; mL
